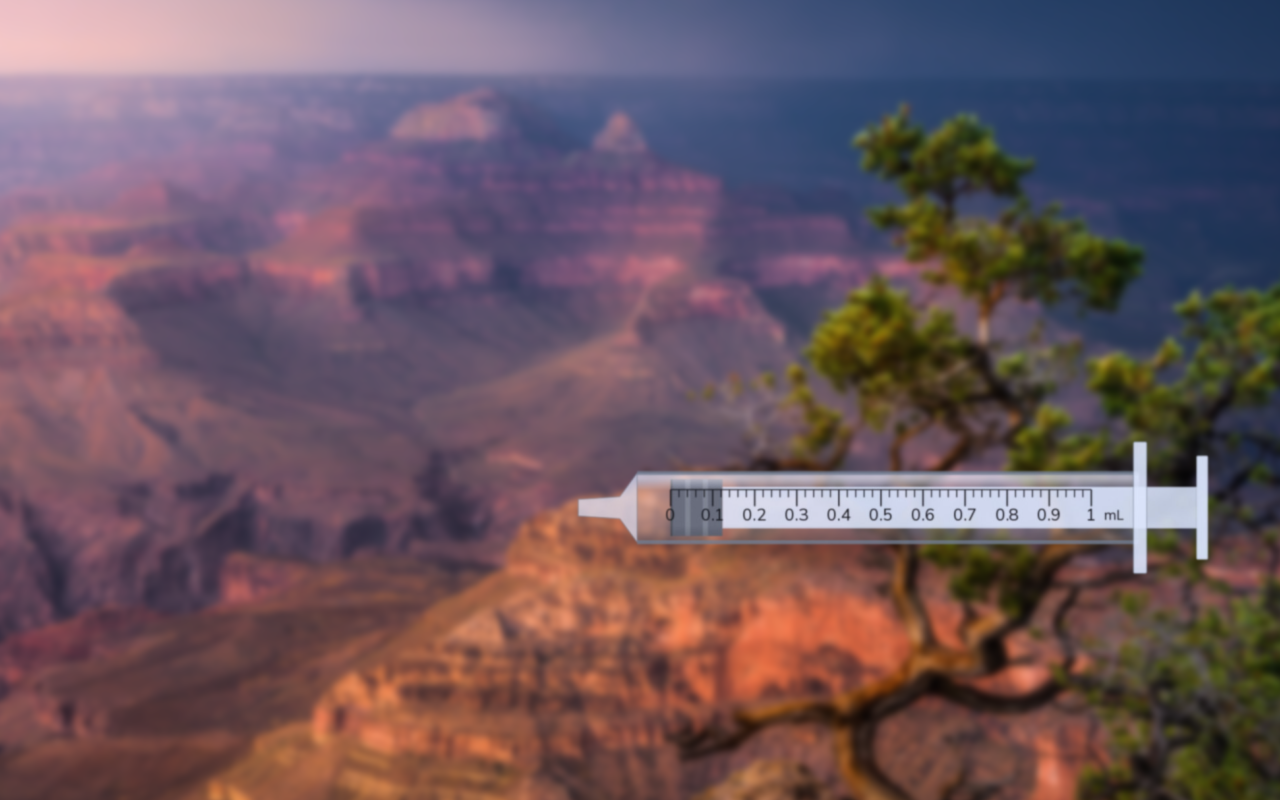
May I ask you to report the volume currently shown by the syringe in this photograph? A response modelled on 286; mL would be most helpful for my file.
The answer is 0; mL
